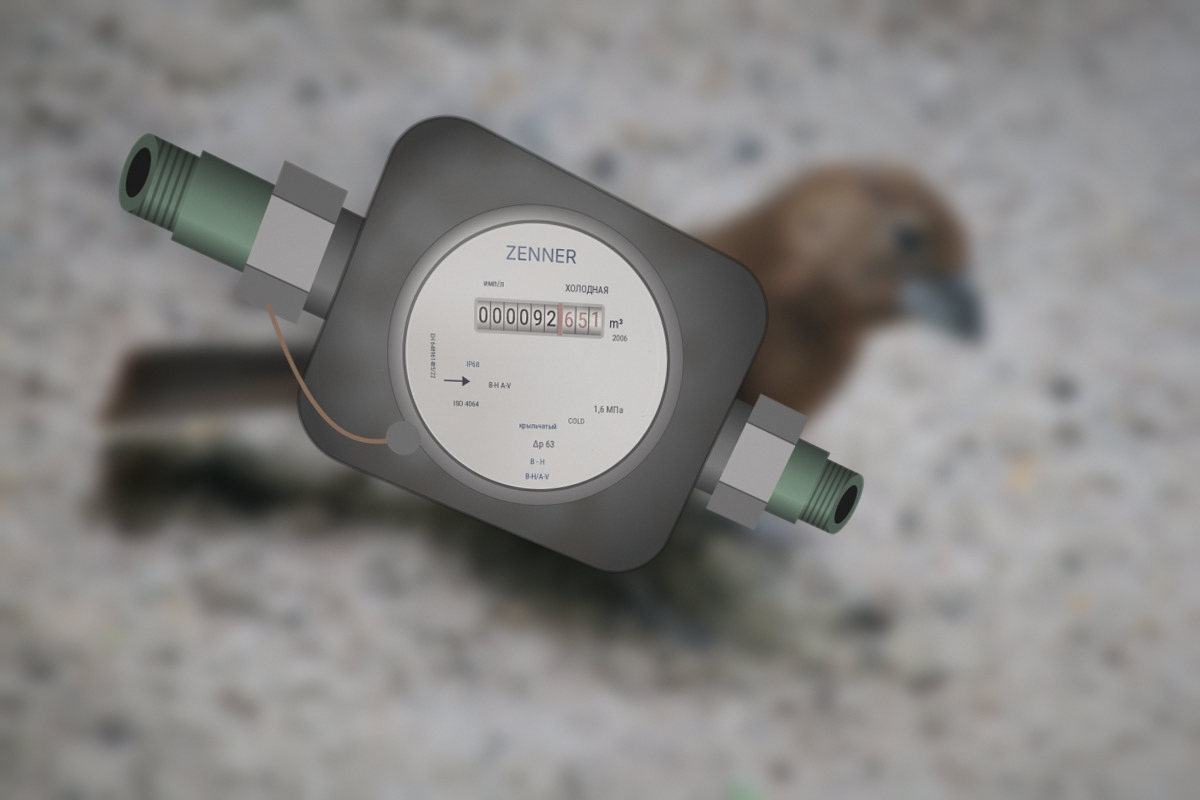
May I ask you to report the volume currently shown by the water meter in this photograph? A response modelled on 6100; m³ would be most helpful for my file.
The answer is 92.651; m³
